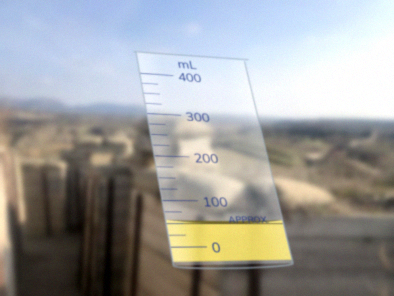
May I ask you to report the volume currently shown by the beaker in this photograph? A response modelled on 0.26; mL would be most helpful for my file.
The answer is 50; mL
